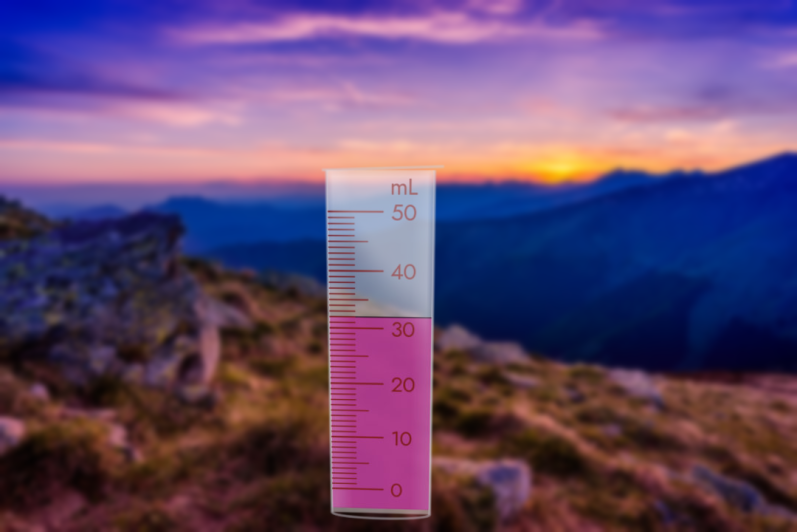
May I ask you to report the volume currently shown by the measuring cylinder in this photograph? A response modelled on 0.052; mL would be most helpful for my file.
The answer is 32; mL
